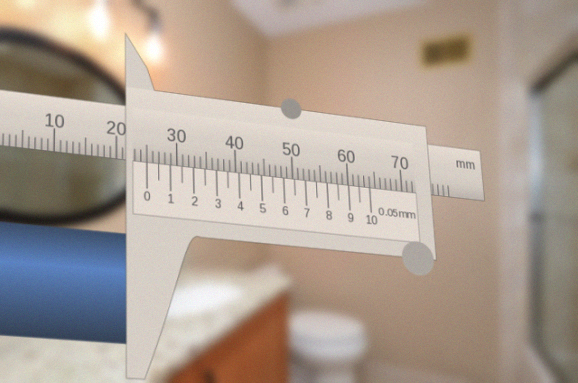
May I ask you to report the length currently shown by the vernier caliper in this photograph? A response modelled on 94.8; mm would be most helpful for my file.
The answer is 25.0; mm
